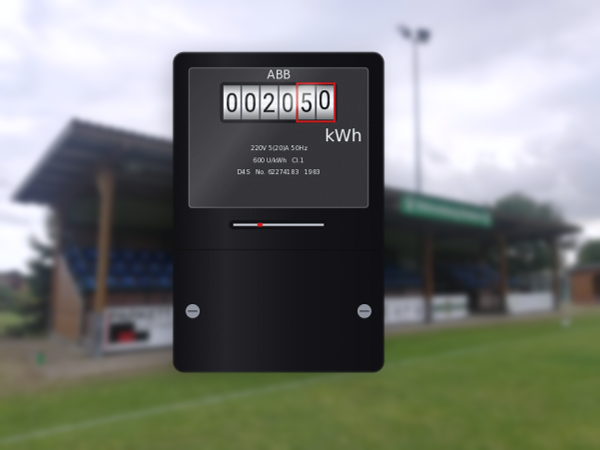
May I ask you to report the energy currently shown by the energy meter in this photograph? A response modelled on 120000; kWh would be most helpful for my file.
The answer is 20.50; kWh
